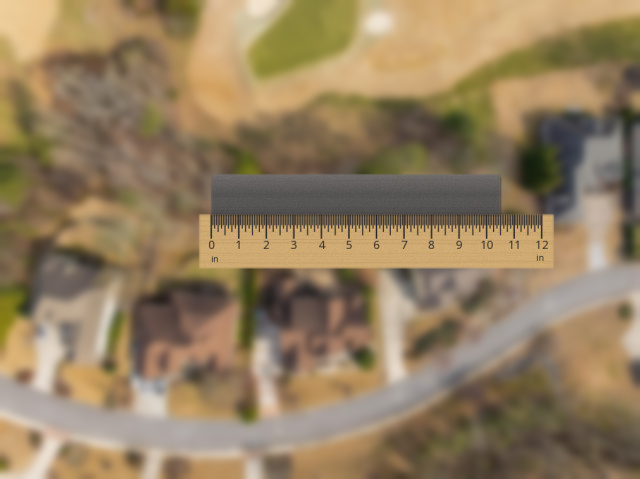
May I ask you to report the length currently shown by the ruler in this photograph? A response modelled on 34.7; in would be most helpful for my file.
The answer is 10.5; in
